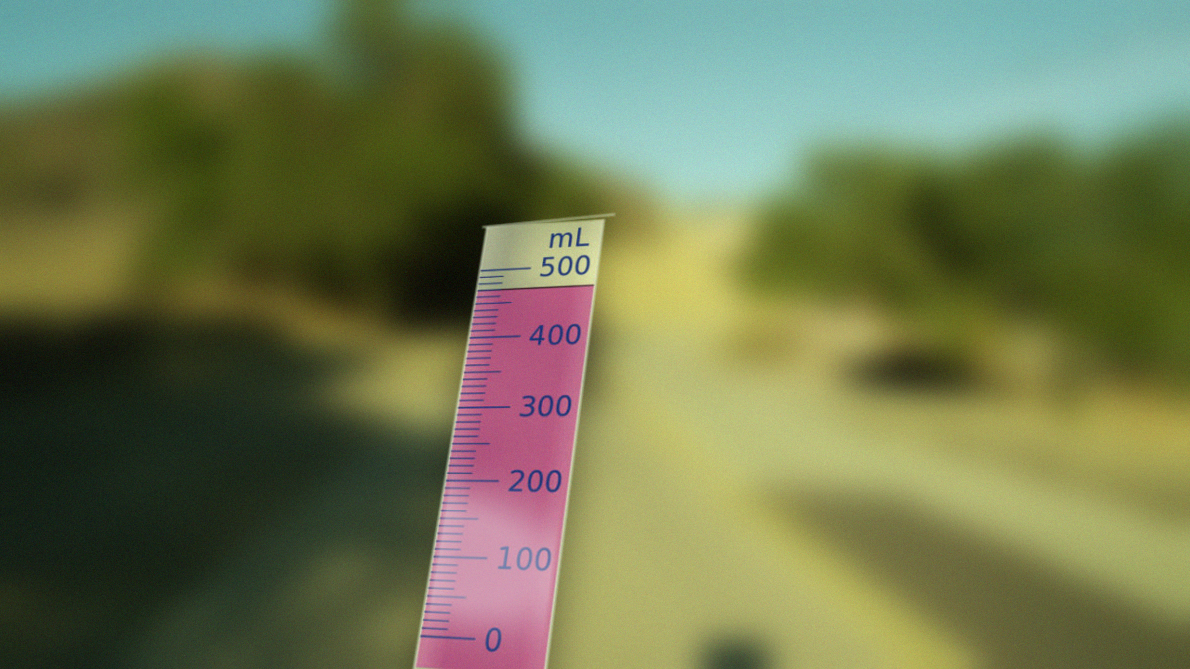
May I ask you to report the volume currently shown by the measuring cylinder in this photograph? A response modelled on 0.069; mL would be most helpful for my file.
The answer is 470; mL
